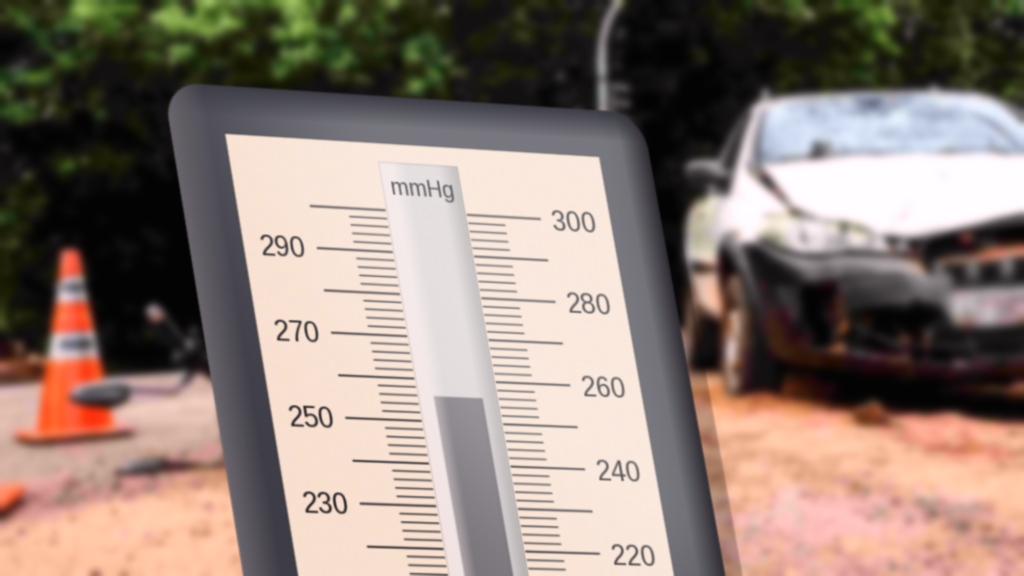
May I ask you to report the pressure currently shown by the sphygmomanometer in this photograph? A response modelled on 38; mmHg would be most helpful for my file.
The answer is 256; mmHg
